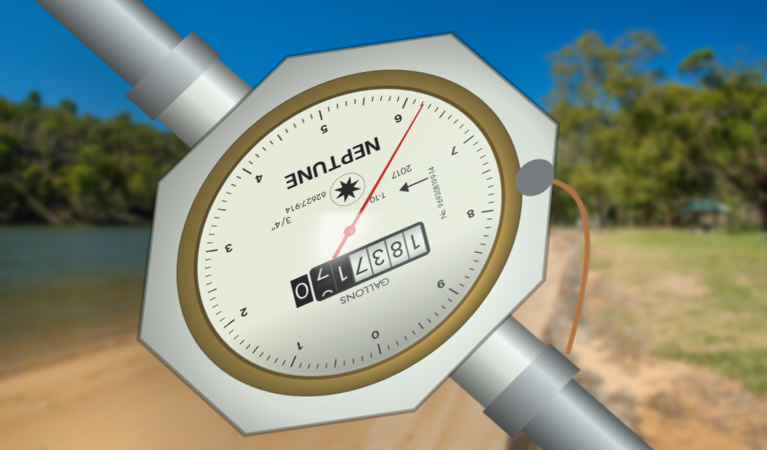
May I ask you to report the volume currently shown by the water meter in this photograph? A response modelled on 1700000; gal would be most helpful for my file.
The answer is 1837166.2; gal
